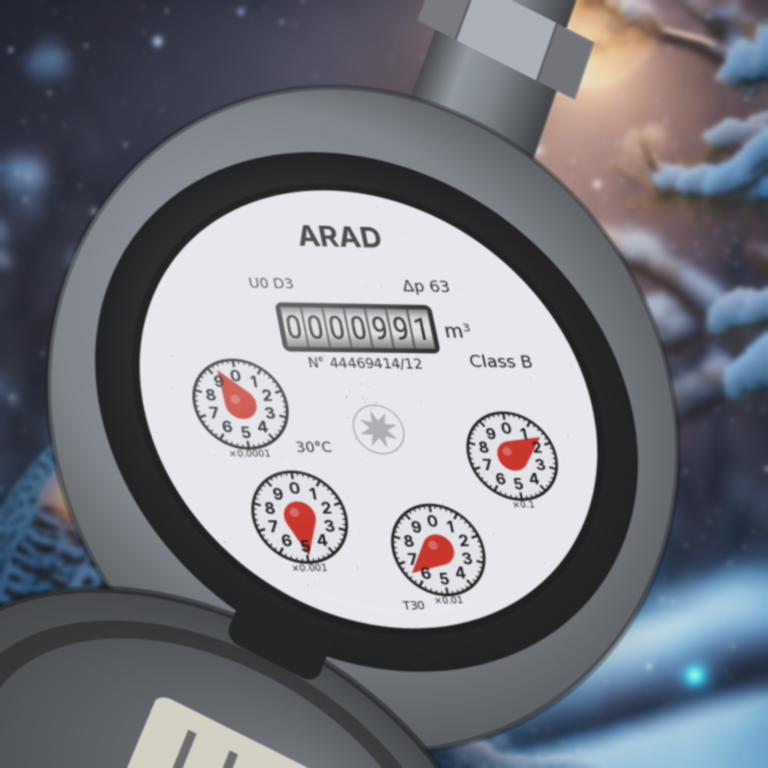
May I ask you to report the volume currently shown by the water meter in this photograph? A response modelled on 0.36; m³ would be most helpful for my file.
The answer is 991.1649; m³
